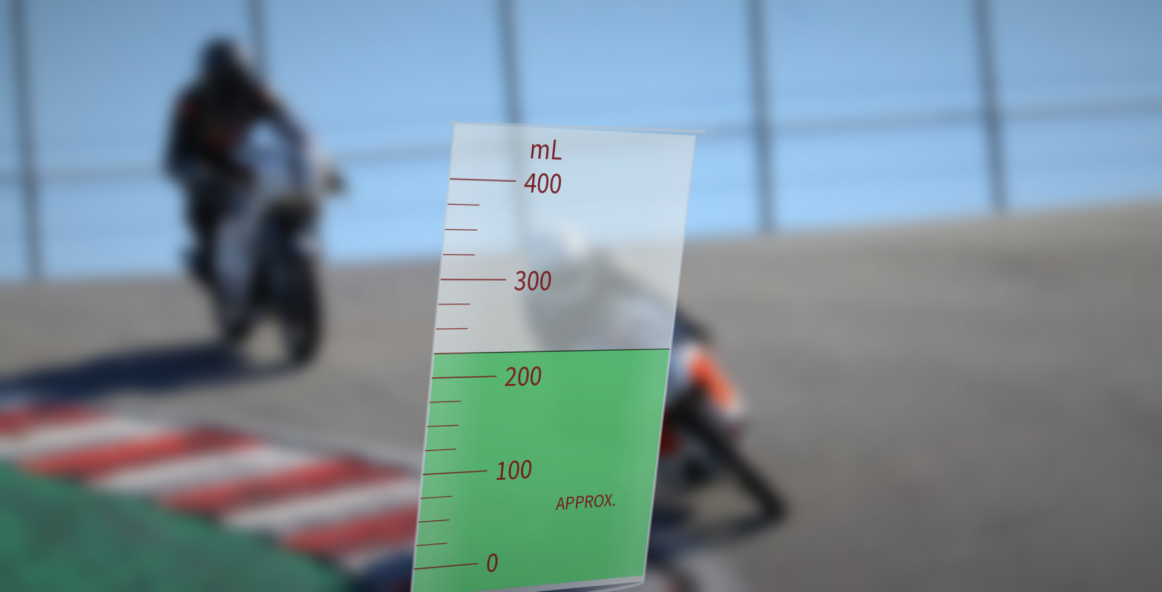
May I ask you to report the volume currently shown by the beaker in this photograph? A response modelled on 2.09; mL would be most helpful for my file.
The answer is 225; mL
